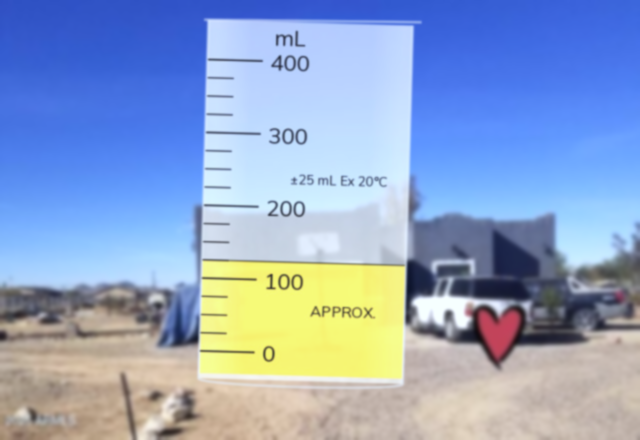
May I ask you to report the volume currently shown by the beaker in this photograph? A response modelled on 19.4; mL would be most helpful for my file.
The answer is 125; mL
